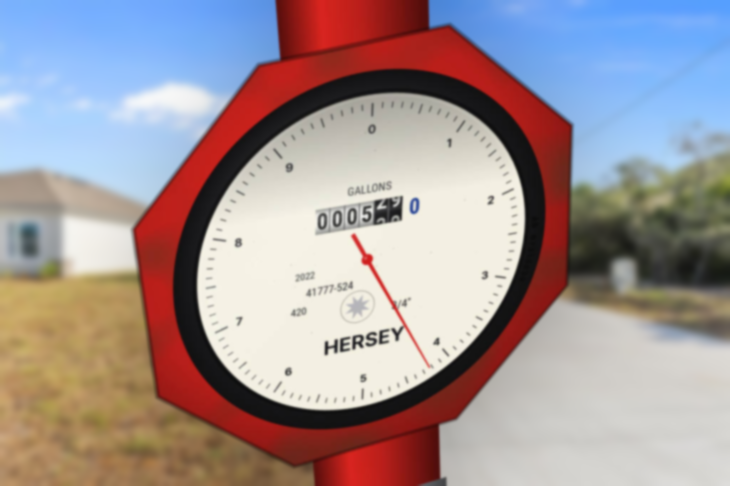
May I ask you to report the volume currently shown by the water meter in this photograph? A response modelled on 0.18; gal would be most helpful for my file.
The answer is 5294.2; gal
